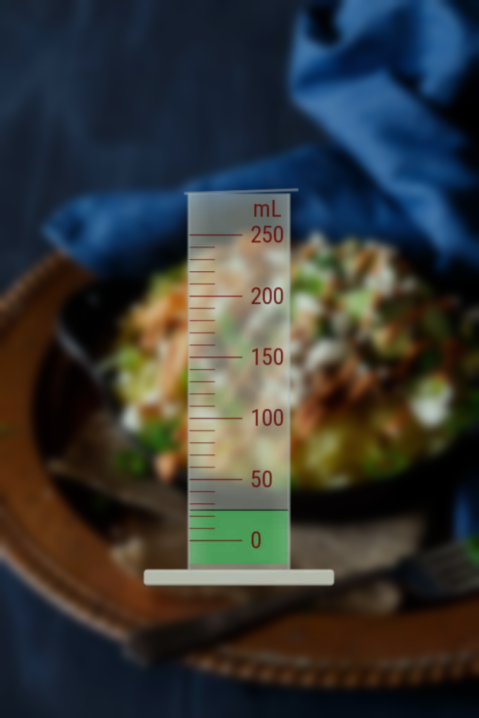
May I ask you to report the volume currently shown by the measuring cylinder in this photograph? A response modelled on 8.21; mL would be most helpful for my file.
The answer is 25; mL
